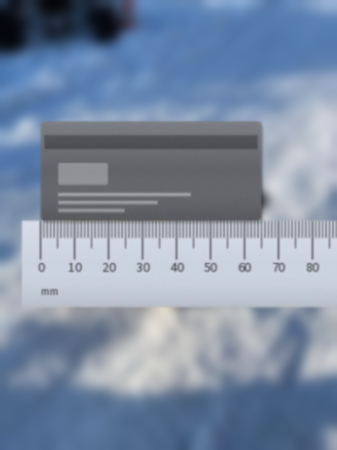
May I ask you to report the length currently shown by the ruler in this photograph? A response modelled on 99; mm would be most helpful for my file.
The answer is 65; mm
